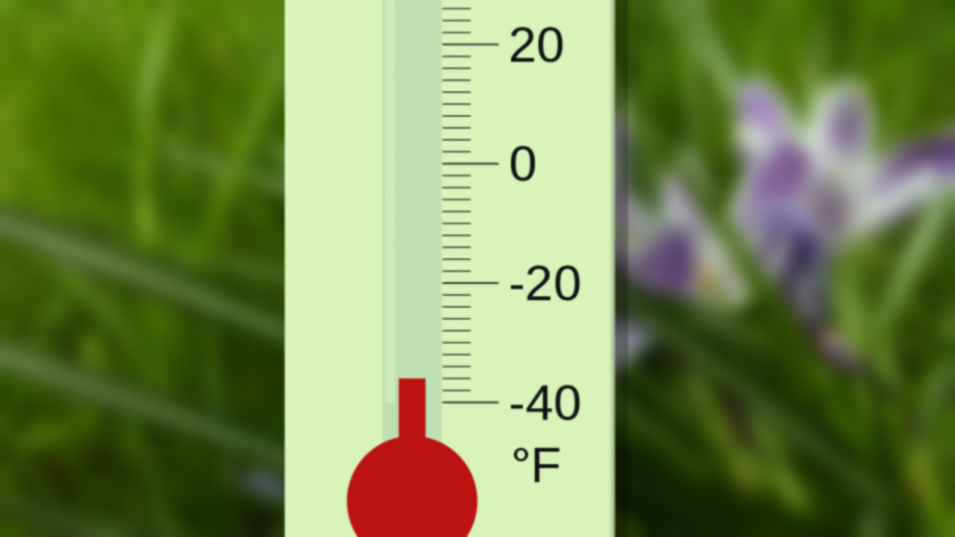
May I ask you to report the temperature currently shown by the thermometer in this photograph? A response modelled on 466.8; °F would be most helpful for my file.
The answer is -36; °F
